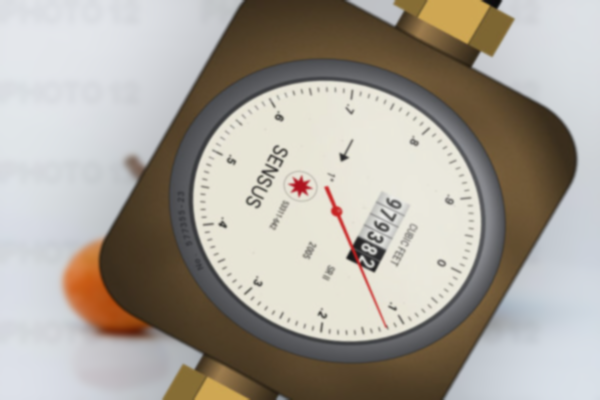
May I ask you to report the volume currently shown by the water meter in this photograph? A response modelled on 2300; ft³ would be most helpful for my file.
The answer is 979382.12; ft³
